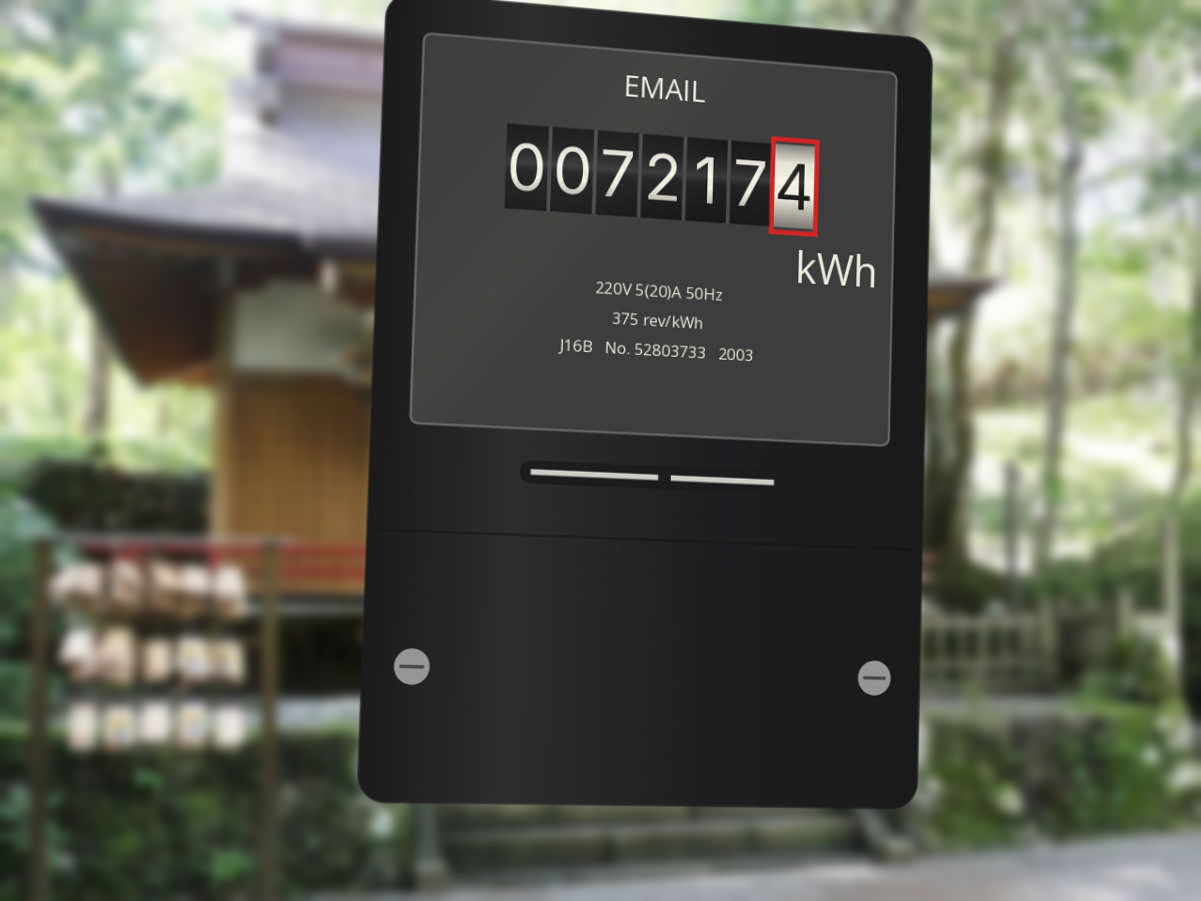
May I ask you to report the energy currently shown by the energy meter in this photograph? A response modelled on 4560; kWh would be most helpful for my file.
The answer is 7217.4; kWh
